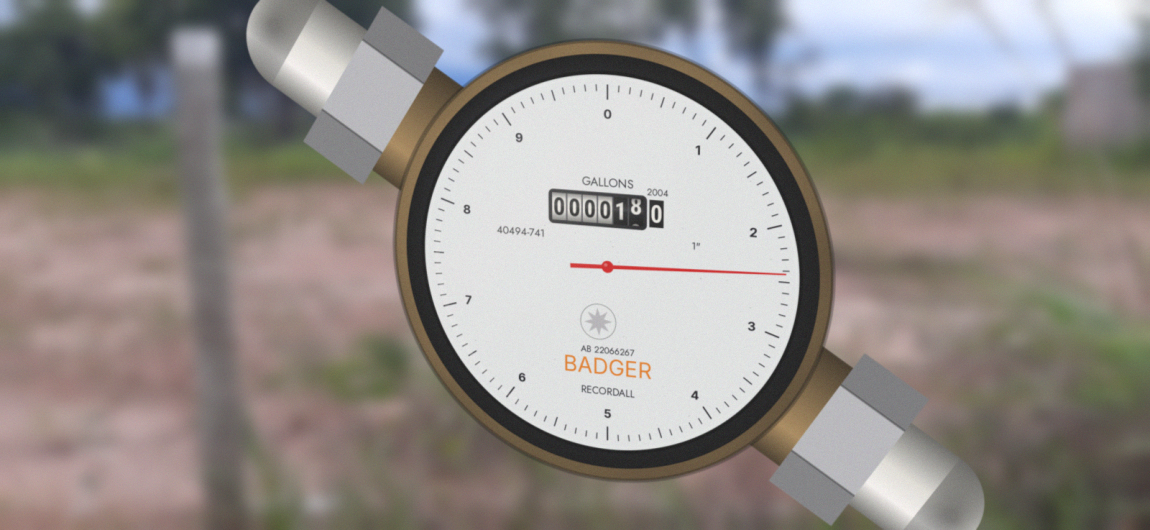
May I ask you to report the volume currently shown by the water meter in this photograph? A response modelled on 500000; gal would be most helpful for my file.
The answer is 182.4; gal
